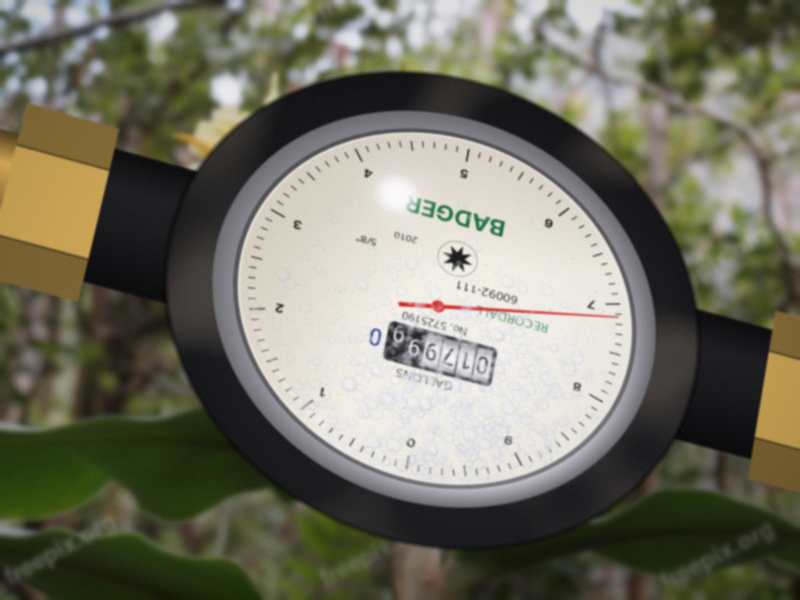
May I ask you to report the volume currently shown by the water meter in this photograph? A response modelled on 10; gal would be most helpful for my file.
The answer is 179987.1; gal
